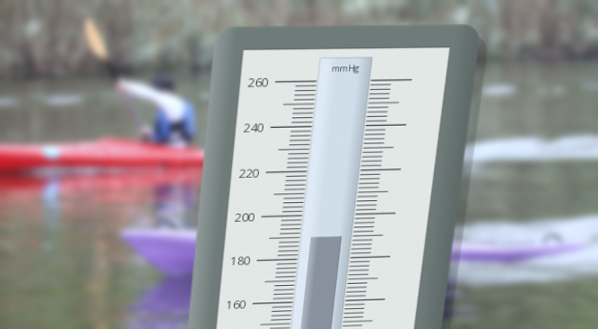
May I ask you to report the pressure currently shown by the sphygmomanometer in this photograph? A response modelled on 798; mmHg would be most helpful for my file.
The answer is 190; mmHg
